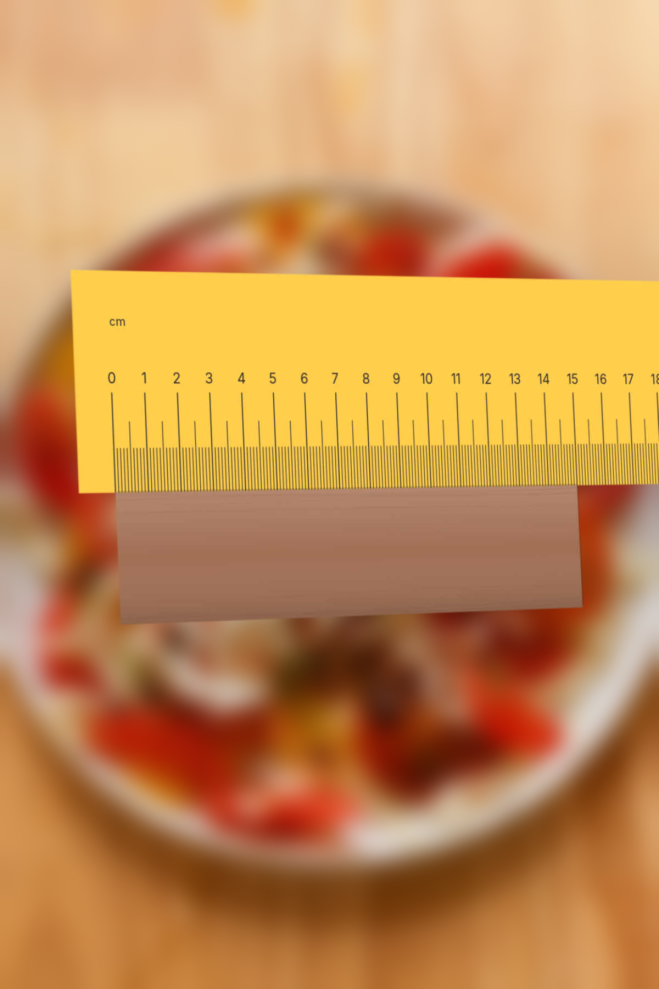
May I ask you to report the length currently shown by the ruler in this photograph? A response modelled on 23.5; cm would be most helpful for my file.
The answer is 15; cm
